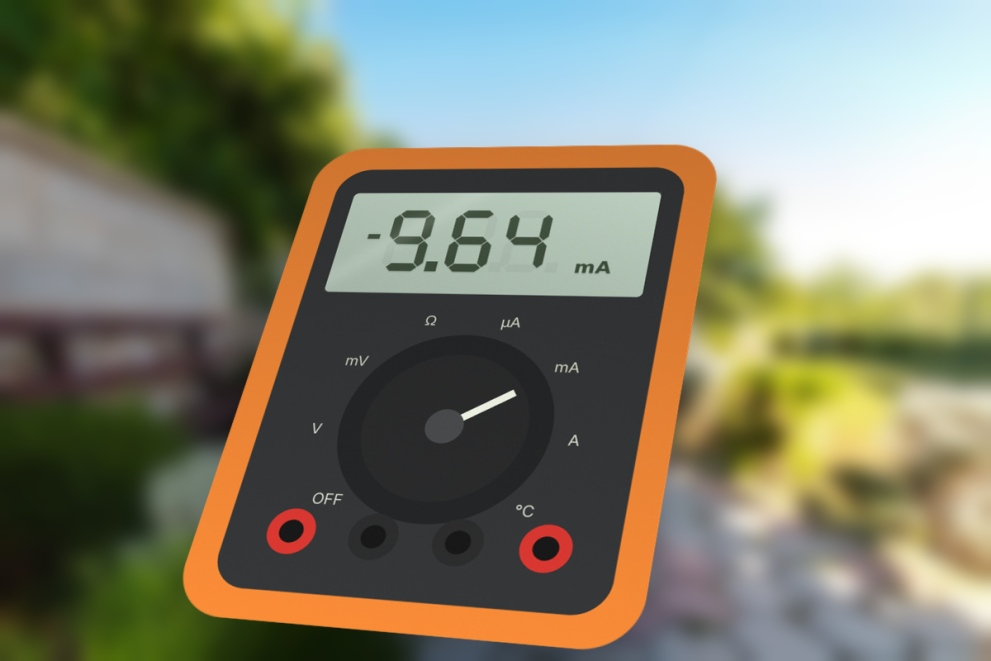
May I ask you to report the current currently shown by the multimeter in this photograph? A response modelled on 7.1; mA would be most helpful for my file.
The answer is -9.64; mA
